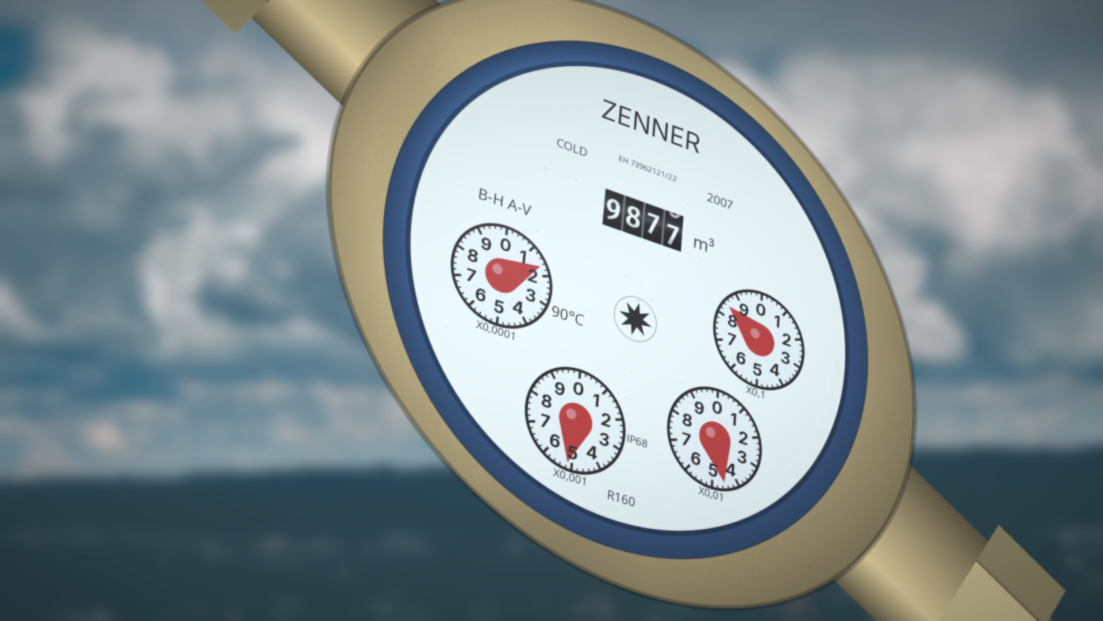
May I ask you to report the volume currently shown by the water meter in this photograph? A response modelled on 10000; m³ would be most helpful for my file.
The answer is 9876.8451; m³
